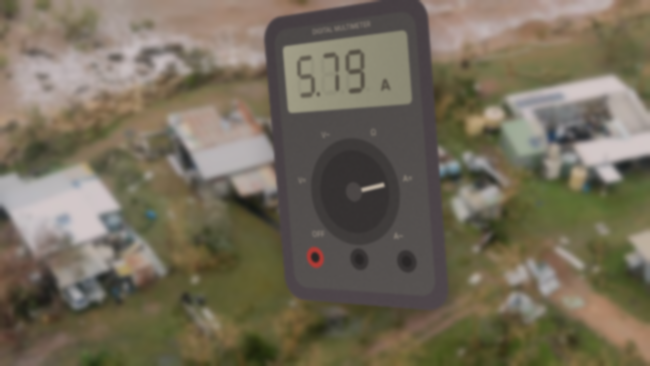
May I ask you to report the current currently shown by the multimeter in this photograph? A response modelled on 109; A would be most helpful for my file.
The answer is 5.79; A
